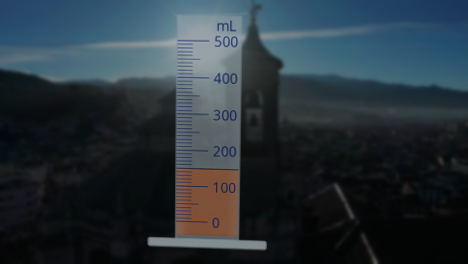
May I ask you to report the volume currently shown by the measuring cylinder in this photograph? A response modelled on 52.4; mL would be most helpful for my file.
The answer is 150; mL
